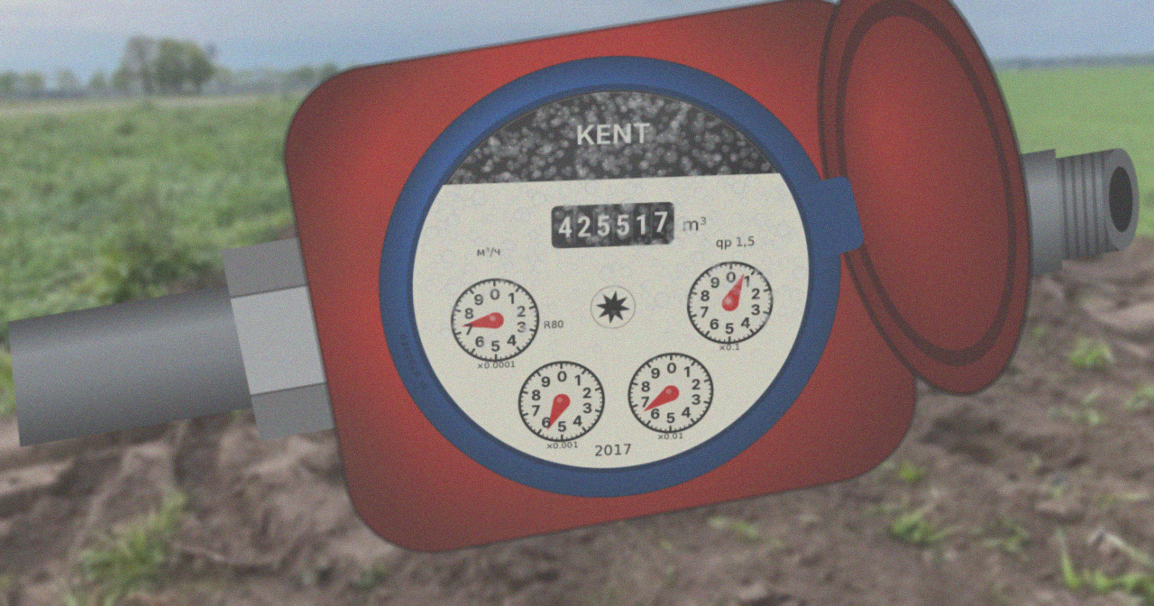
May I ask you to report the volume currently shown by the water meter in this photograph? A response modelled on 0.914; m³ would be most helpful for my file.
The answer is 425517.0657; m³
